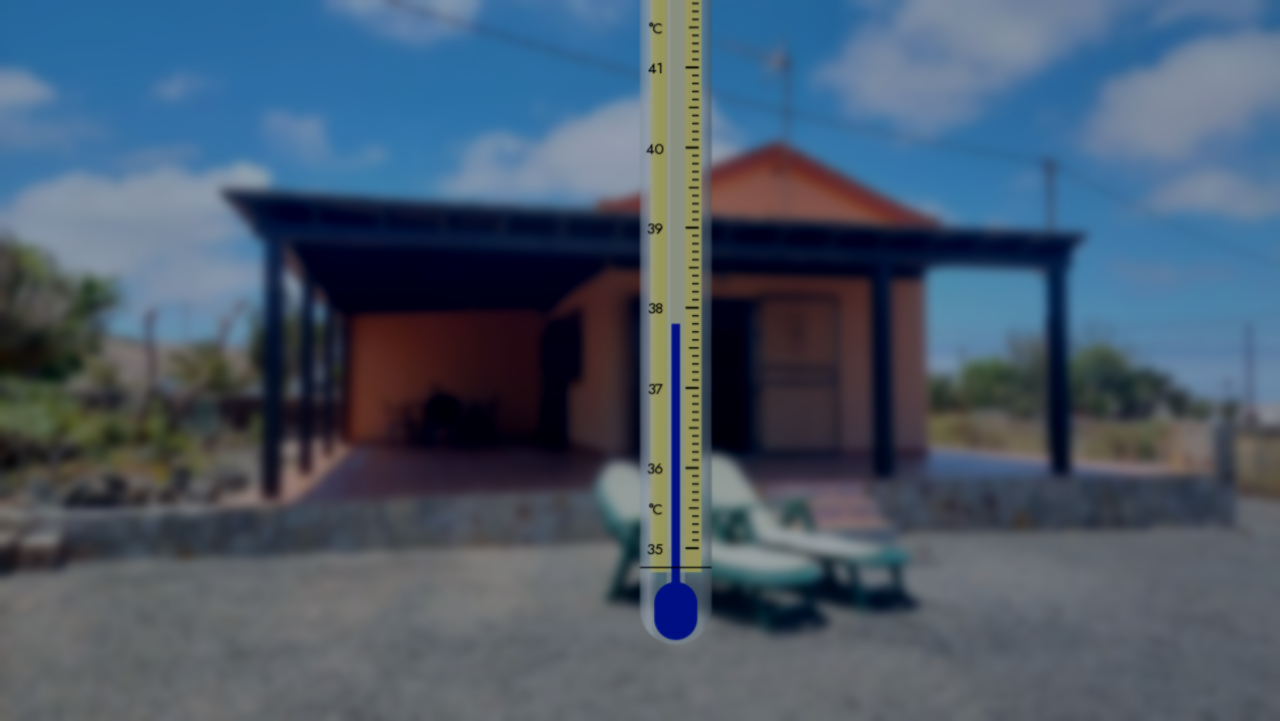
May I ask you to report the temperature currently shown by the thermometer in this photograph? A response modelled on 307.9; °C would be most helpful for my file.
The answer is 37.8; °C
